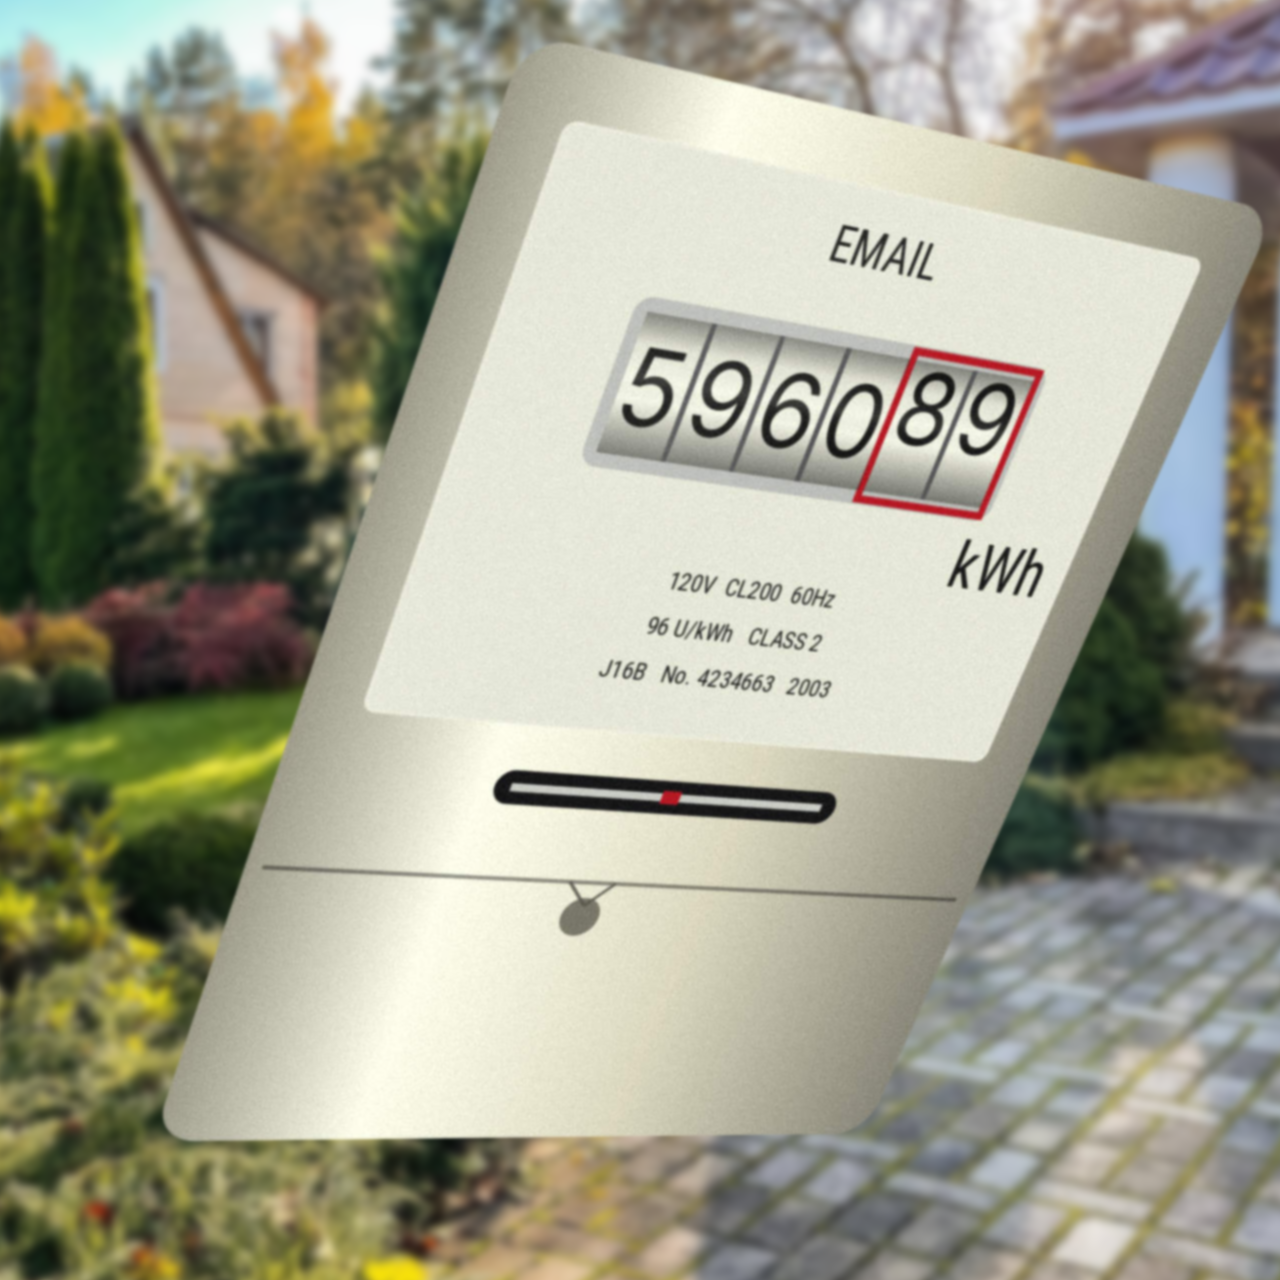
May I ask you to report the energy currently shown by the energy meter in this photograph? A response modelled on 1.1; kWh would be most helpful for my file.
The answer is 5960.89; kWh
